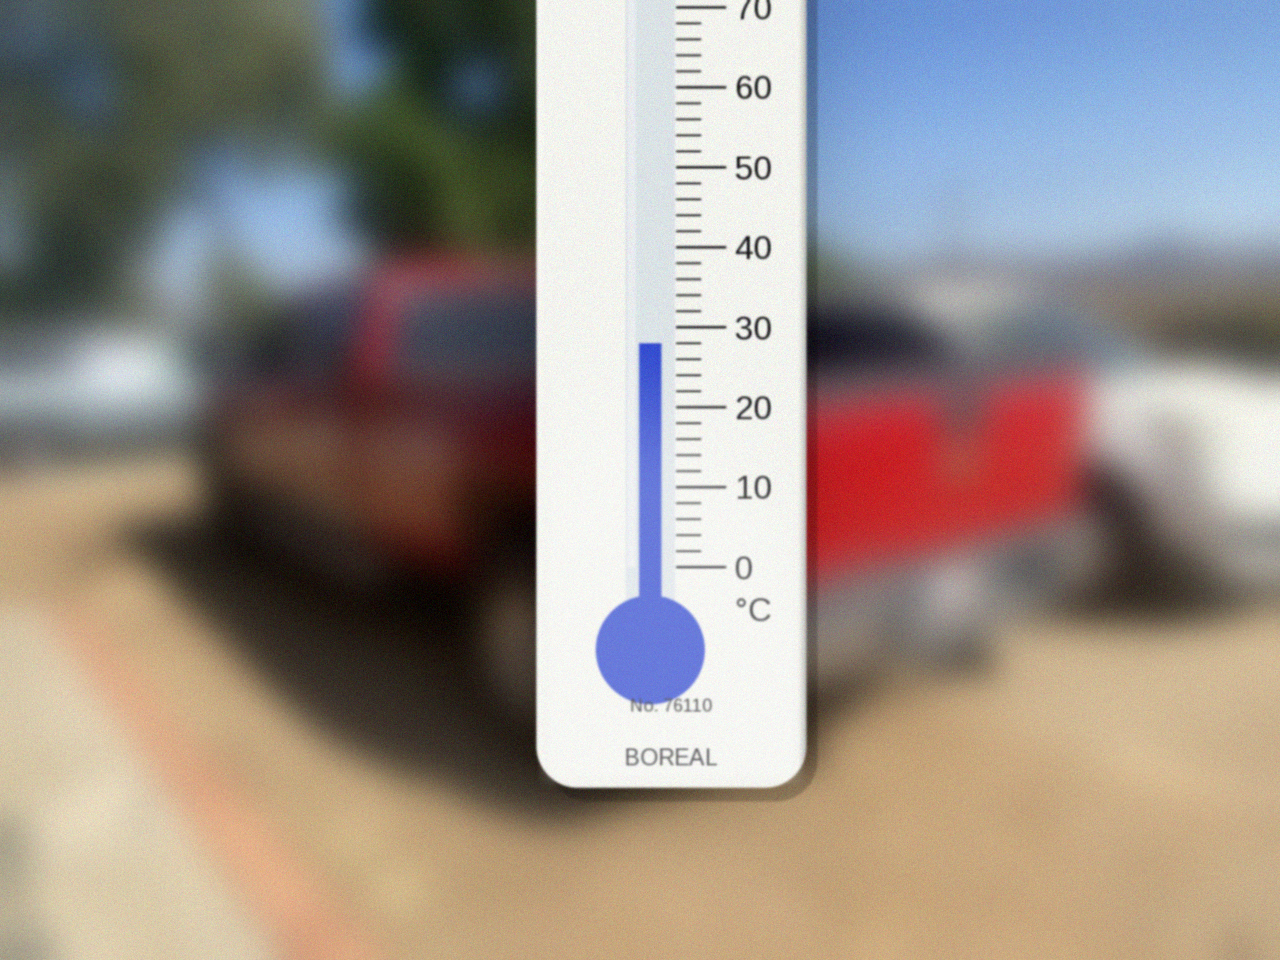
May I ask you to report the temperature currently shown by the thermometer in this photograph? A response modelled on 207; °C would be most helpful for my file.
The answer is 28; °C
